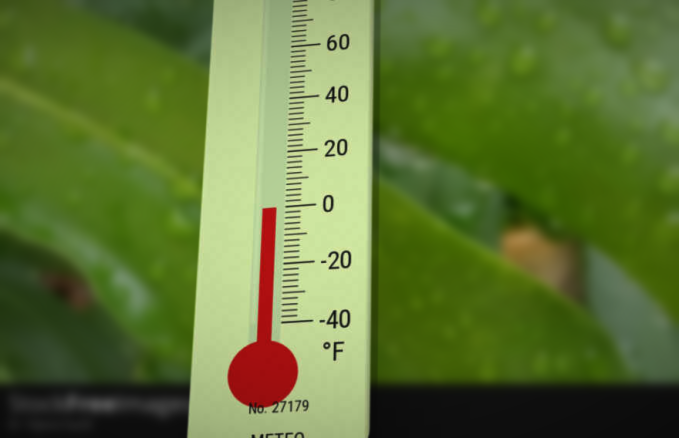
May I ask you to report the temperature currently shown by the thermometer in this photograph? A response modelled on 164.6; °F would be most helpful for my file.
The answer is 0; °F
